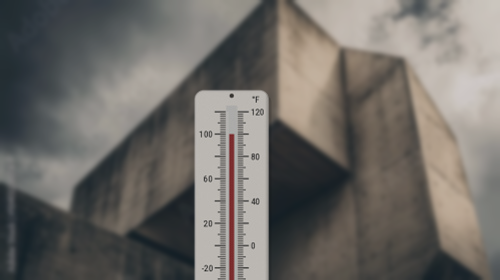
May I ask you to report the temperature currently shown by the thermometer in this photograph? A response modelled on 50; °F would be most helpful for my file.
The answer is 100; °F
